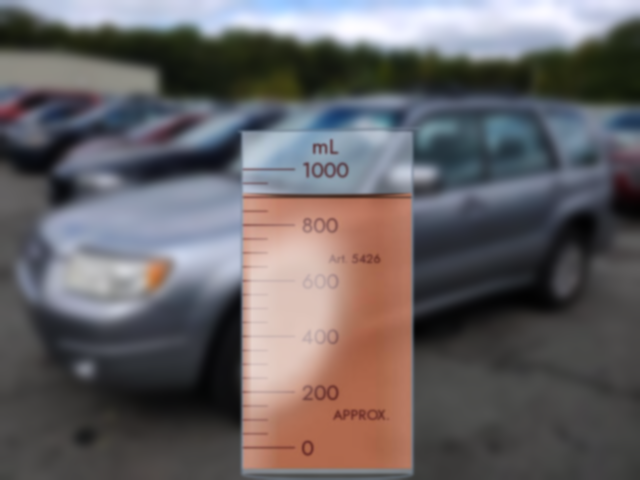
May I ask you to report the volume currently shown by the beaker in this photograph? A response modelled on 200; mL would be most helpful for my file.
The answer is 900; mL
